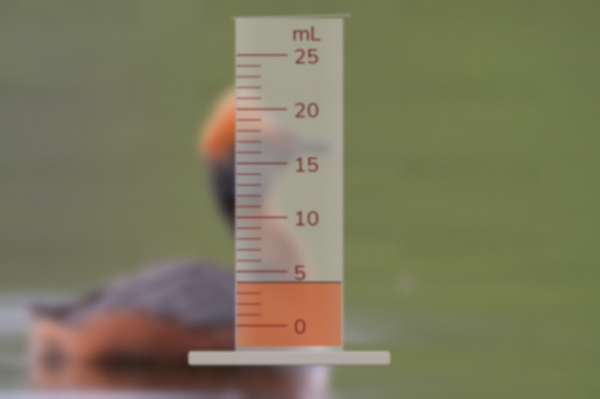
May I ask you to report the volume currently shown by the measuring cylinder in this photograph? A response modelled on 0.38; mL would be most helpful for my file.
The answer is 4; mL
